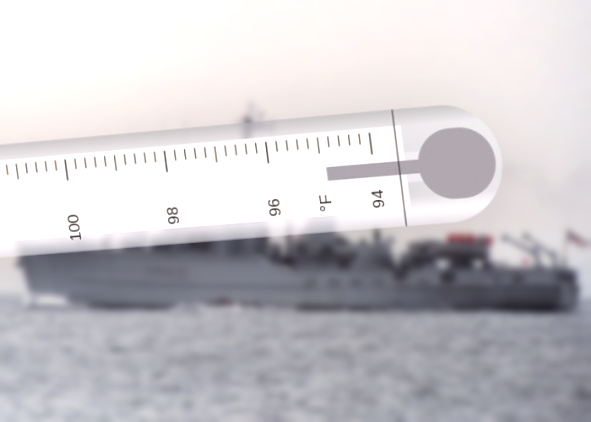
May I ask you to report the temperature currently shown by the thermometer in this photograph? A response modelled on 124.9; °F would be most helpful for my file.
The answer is 94.9; °F
